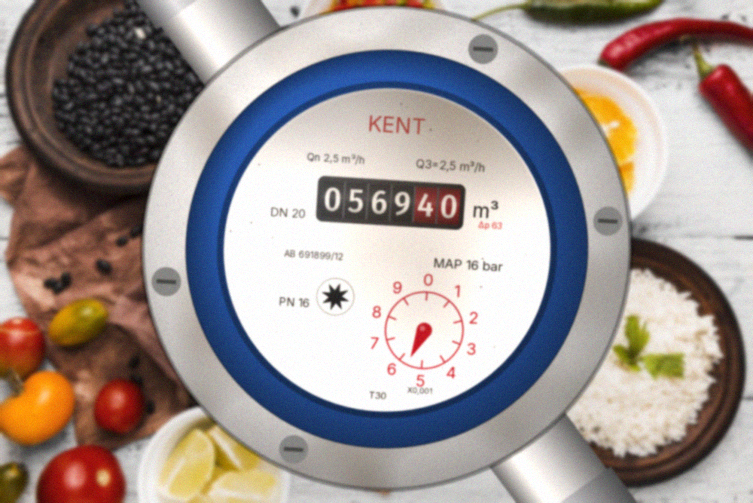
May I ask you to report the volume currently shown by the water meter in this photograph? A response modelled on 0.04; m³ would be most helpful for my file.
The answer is 569.405; m³
